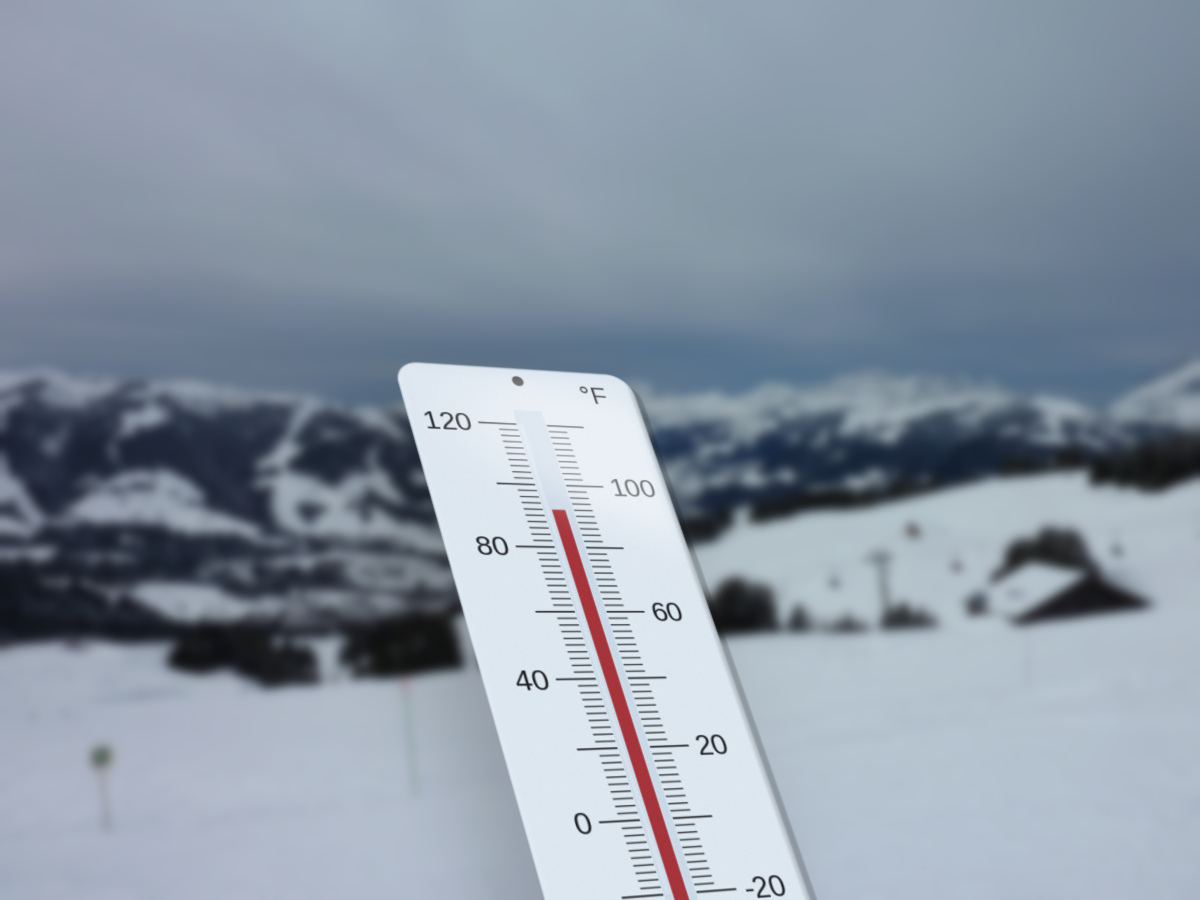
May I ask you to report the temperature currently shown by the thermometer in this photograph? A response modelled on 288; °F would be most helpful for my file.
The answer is 92; °F
